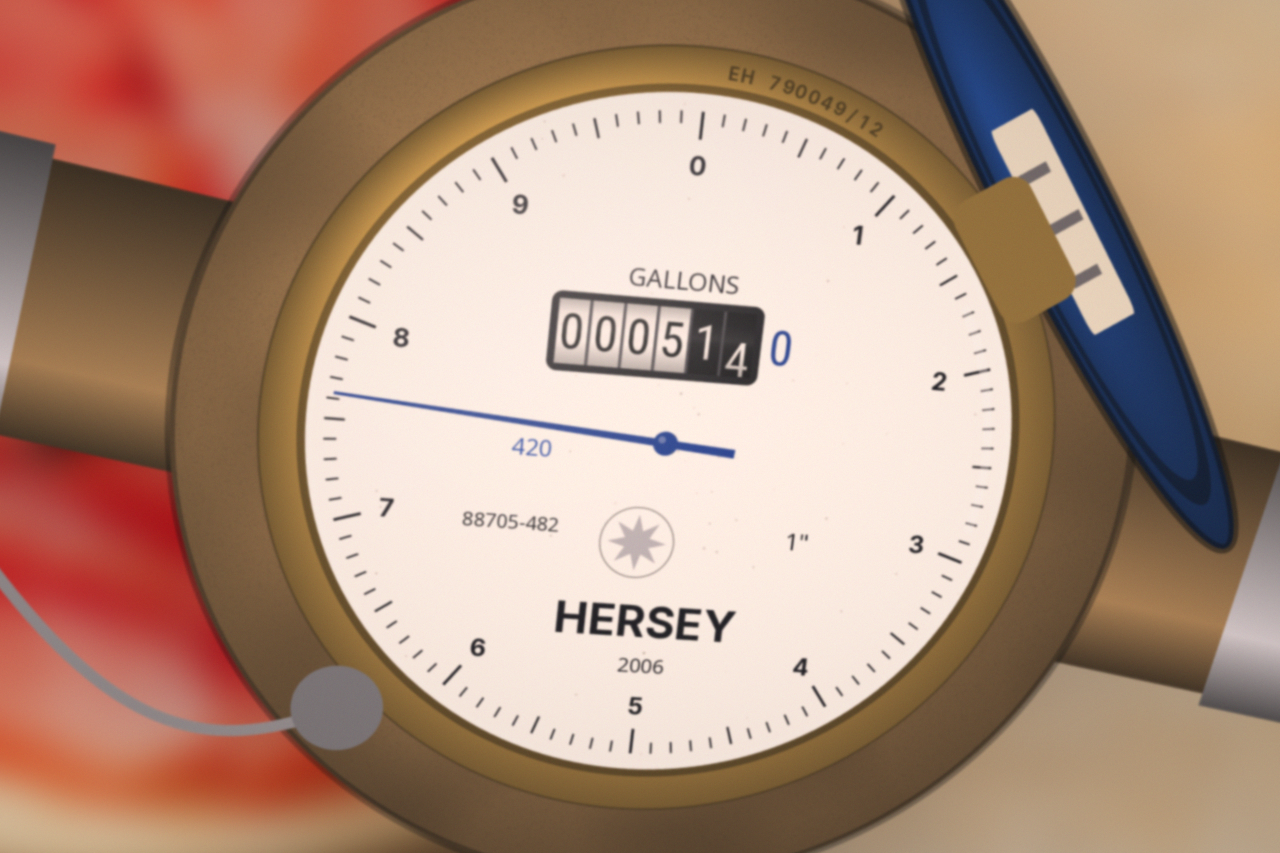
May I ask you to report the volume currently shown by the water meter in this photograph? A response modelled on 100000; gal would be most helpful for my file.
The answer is 5137.6; gal
